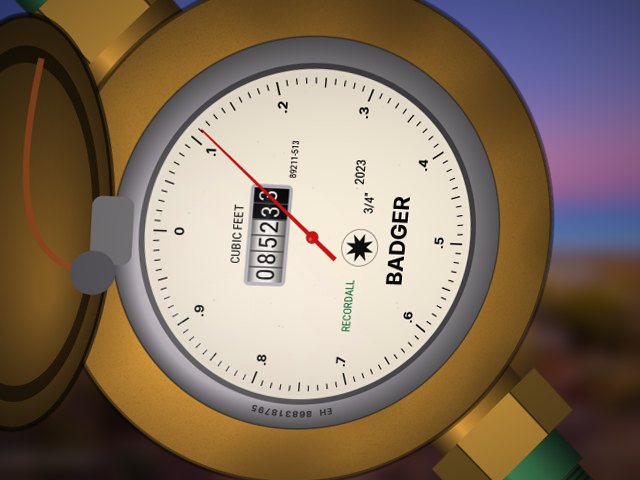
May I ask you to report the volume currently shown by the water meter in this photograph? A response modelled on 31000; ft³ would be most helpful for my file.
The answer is 85233.11; ft³
